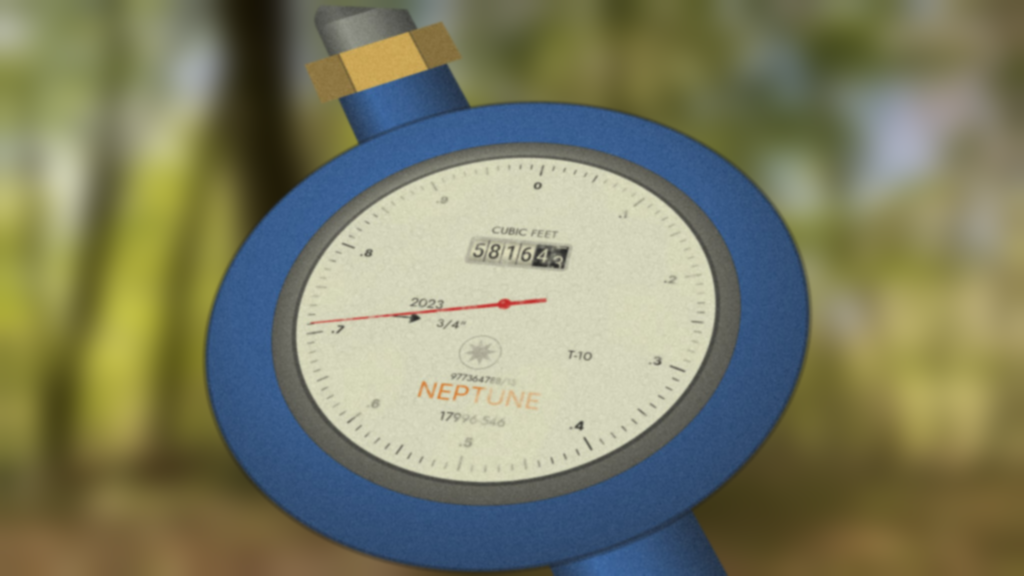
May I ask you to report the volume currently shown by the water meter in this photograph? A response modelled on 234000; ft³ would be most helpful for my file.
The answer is 581642.71; ft³
